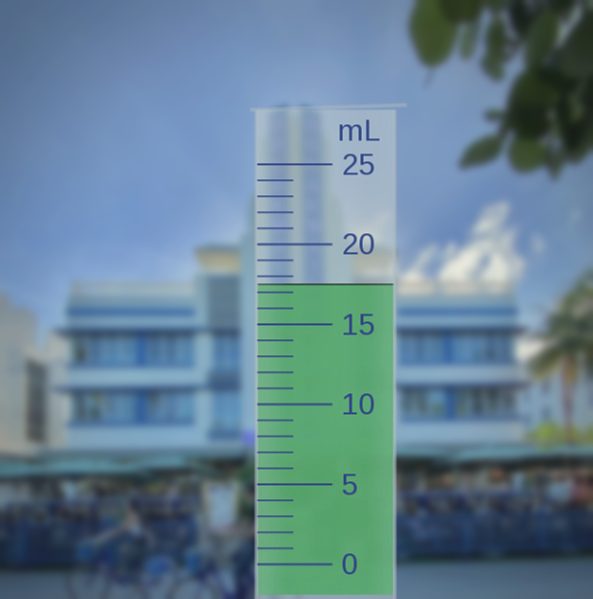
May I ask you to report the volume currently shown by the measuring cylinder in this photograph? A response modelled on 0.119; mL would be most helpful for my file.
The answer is 17.5; mL
